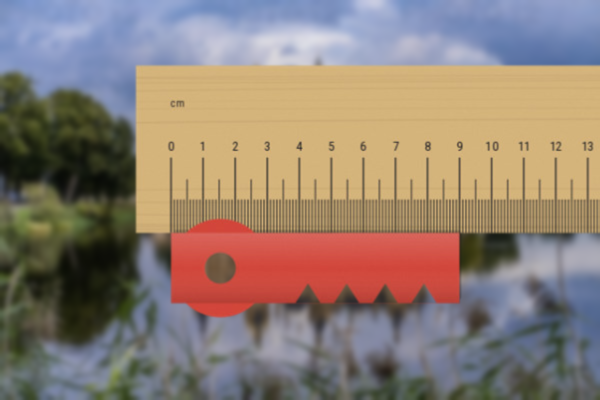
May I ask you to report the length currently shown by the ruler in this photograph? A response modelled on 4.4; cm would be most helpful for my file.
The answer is 9; cm
